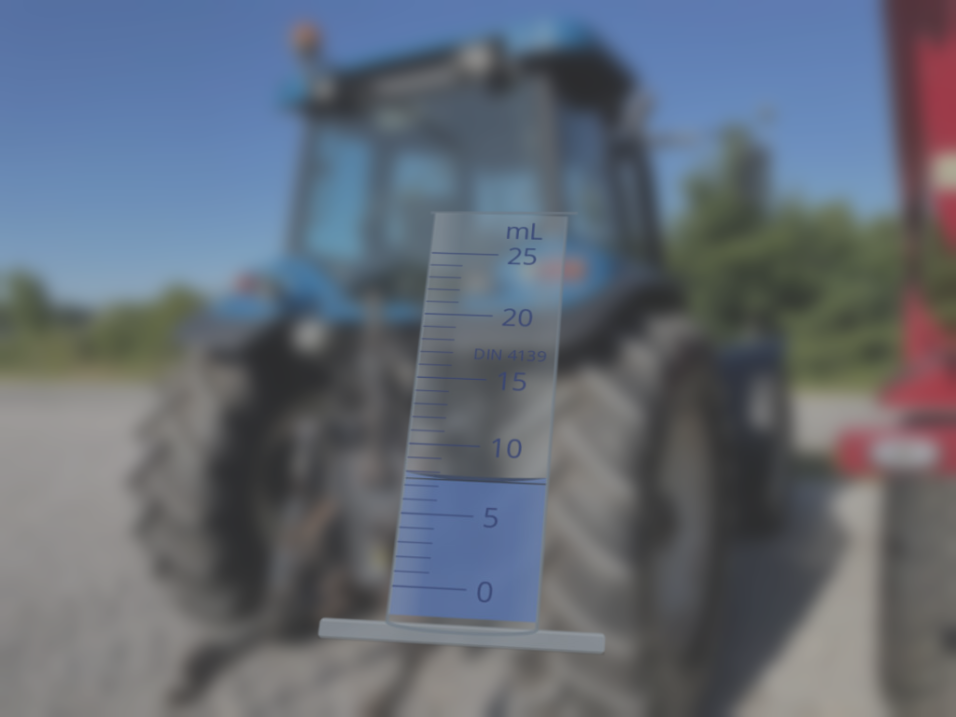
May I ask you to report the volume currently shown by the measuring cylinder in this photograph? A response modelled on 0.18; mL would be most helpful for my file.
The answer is 7.5; mL
